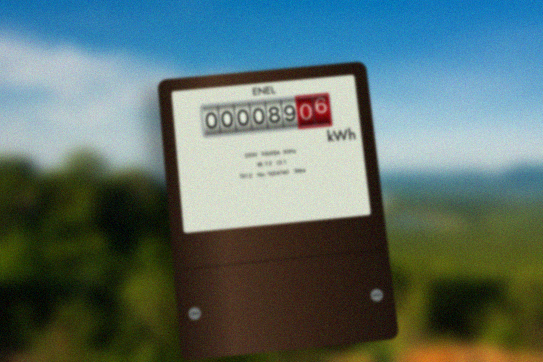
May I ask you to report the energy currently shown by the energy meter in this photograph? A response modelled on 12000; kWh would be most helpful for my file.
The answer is 89.06; kWh
